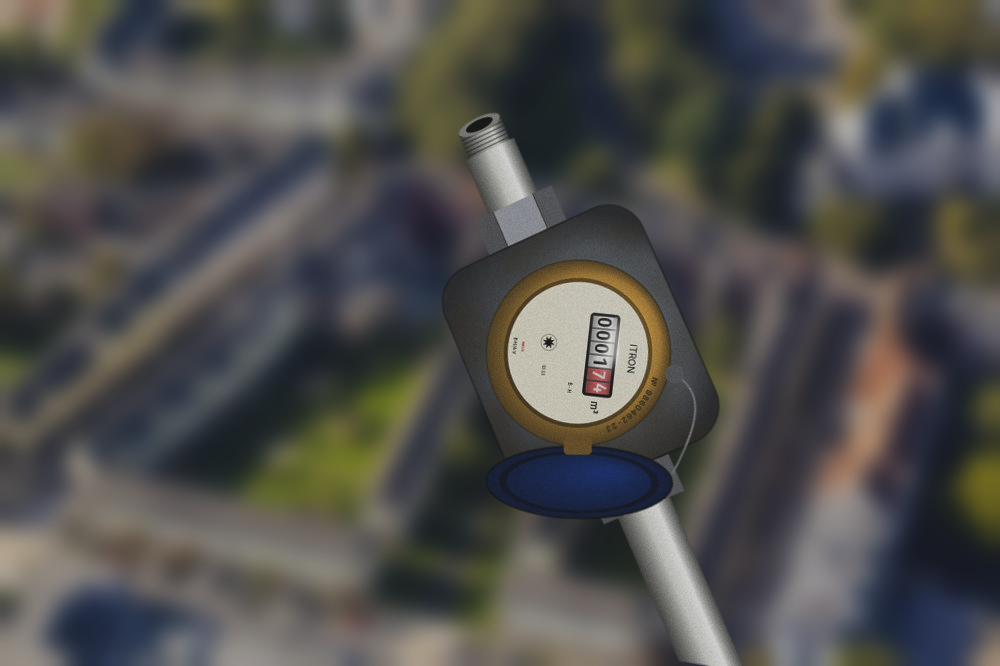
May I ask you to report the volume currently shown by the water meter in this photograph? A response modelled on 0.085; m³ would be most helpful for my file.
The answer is 1.74; m³
